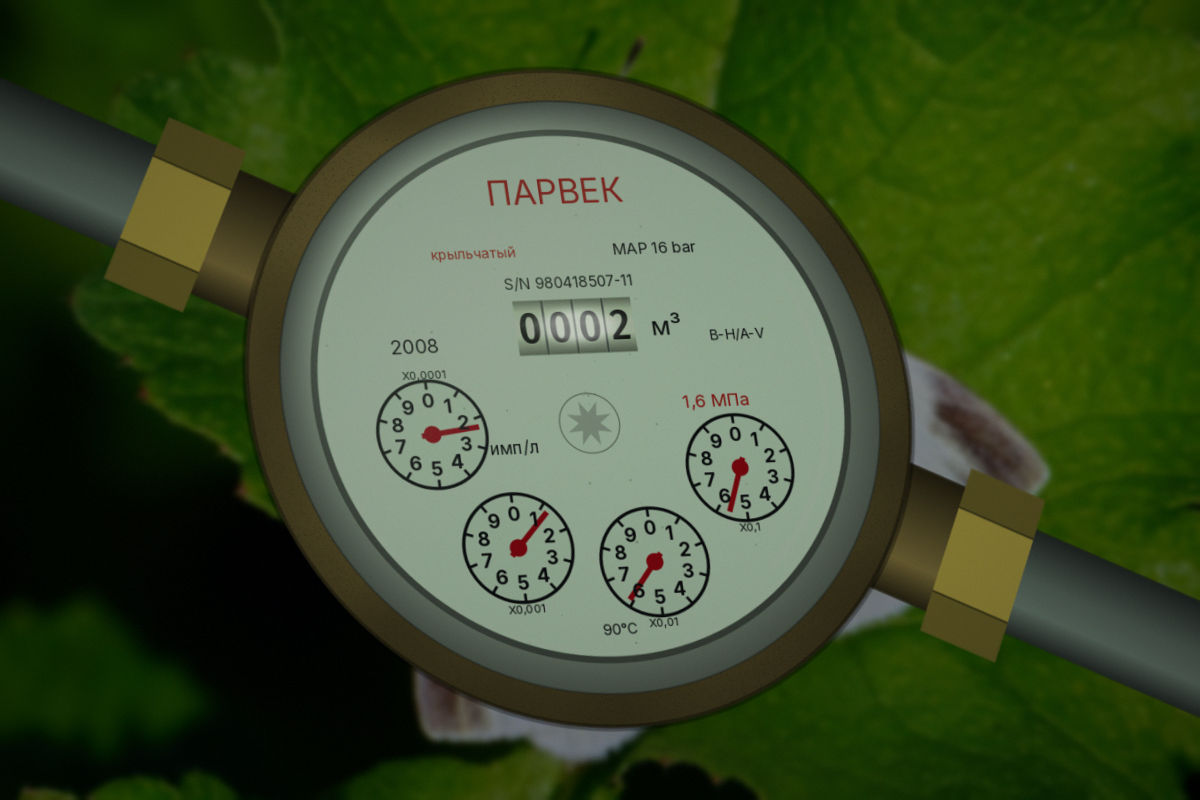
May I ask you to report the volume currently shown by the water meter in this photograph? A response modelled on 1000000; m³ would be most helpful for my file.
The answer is 2.5612; m³
